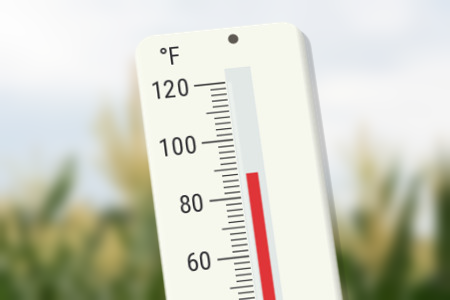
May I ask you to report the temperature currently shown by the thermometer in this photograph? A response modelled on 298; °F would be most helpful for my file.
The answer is 88; °F
